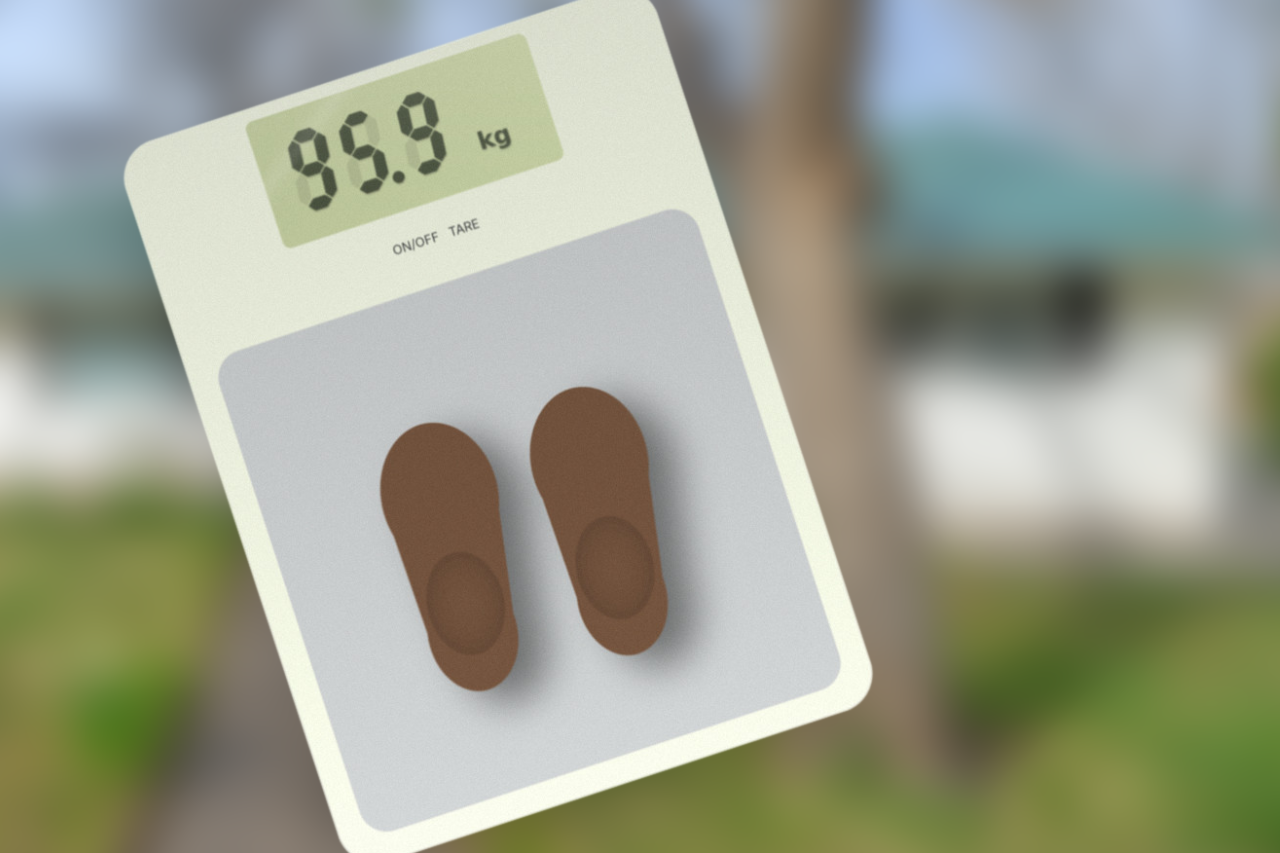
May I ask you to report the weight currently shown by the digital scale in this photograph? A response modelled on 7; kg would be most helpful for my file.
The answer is 95.9; kg
